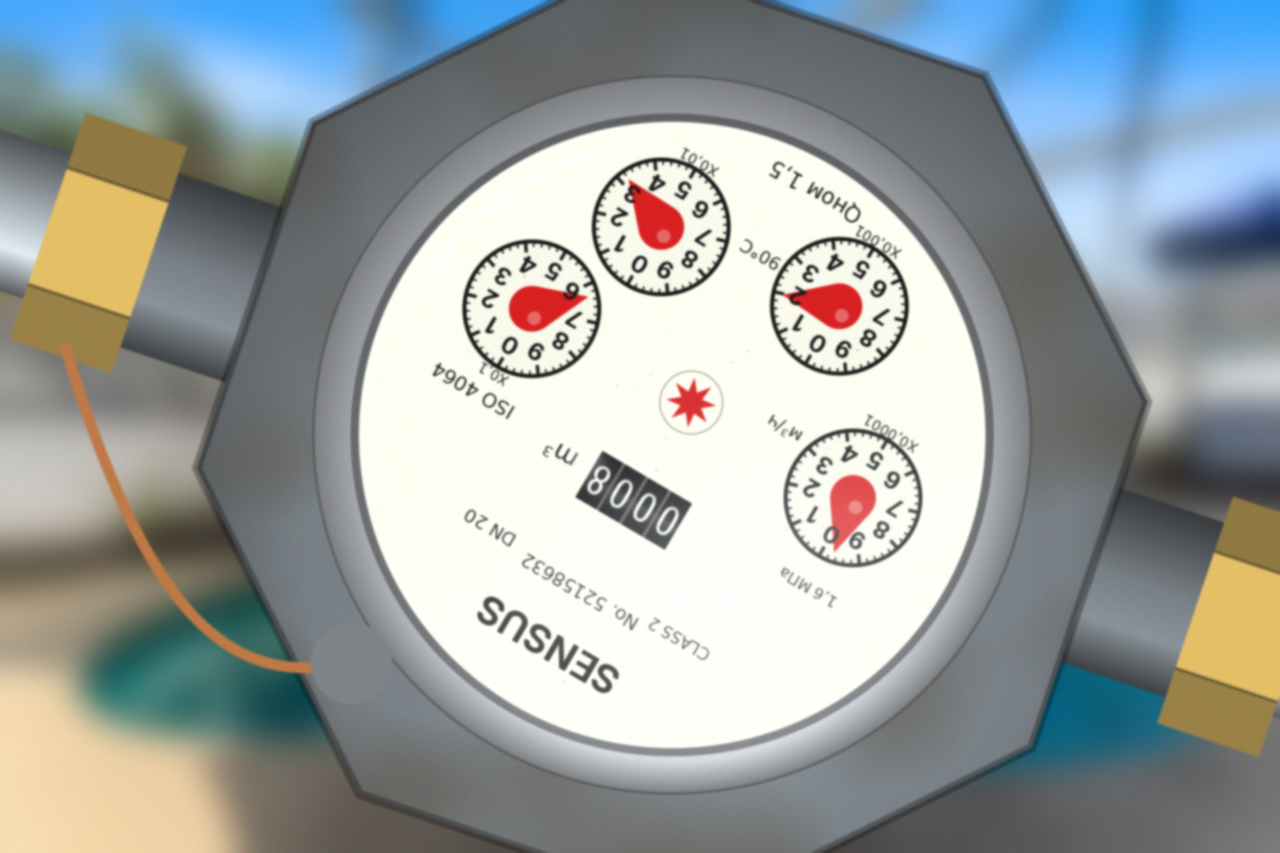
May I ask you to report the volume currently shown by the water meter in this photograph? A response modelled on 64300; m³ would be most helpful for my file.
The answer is 8.6319; m³
